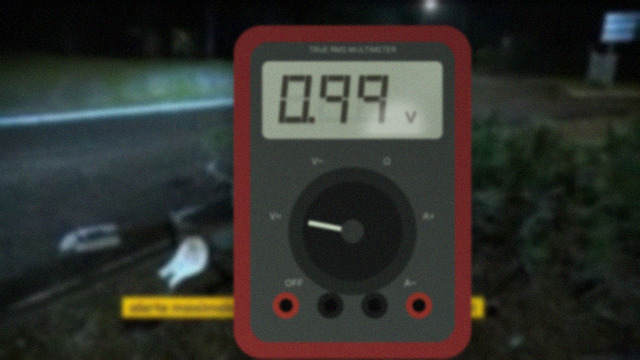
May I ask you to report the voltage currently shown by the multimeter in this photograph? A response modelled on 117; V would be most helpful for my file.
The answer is 0.99; V
